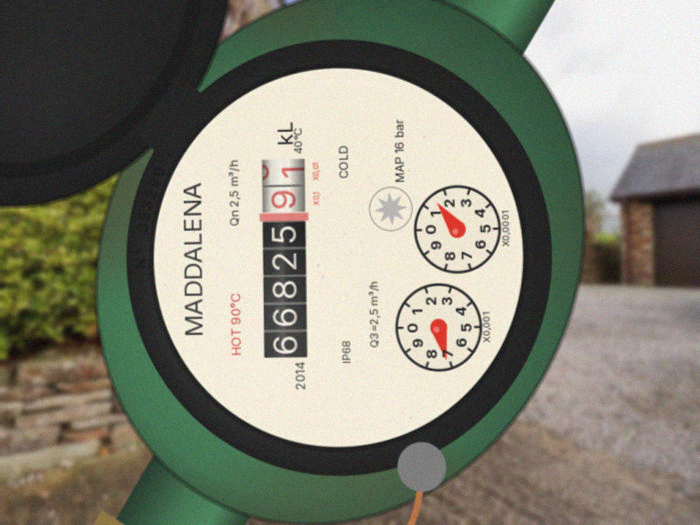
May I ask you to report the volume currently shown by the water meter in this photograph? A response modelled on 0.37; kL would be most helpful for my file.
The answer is 66825.9071; kL
